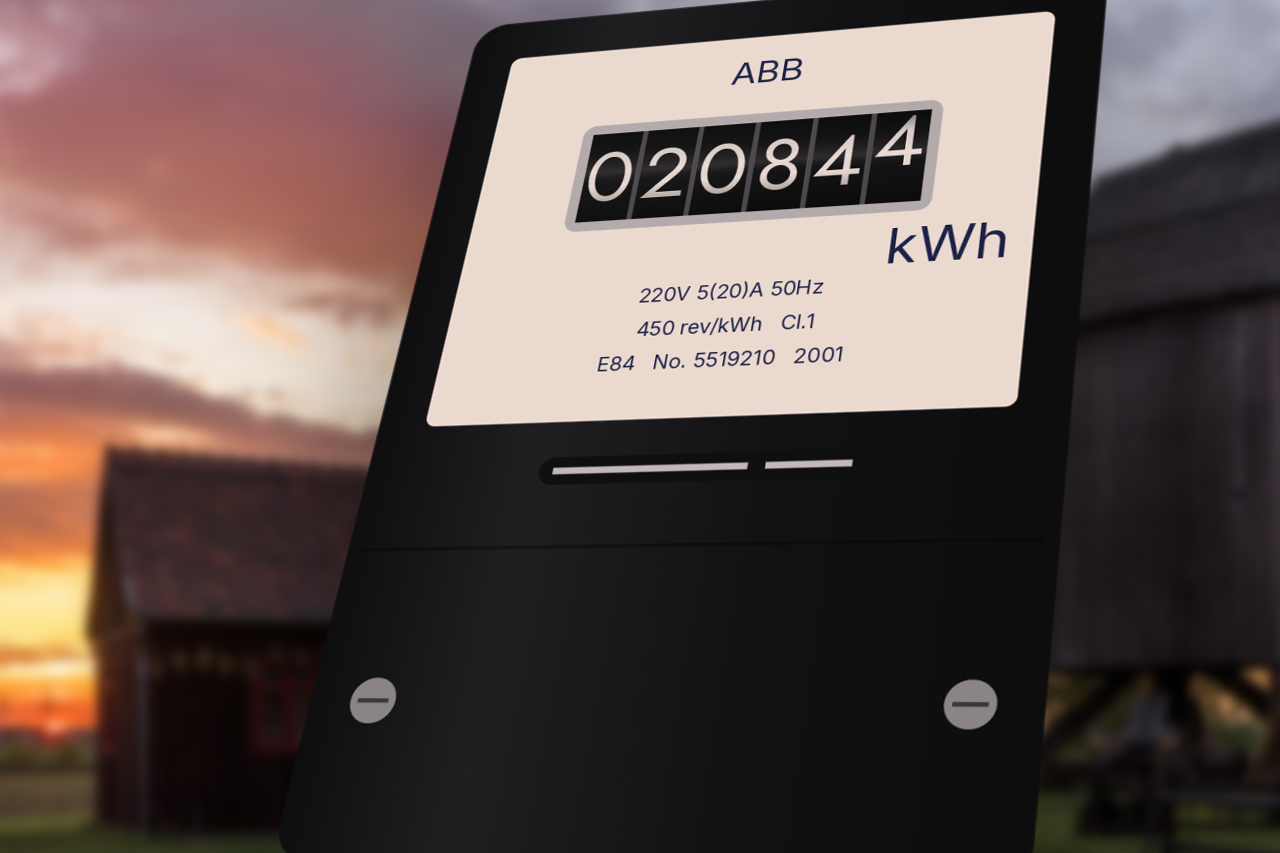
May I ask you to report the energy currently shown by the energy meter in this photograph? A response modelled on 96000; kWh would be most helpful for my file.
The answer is 20844; kWh
